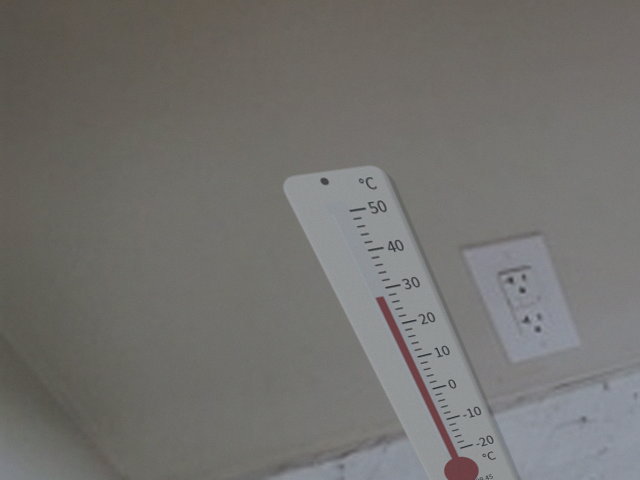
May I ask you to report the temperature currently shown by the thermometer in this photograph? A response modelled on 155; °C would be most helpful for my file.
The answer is 28; °C
